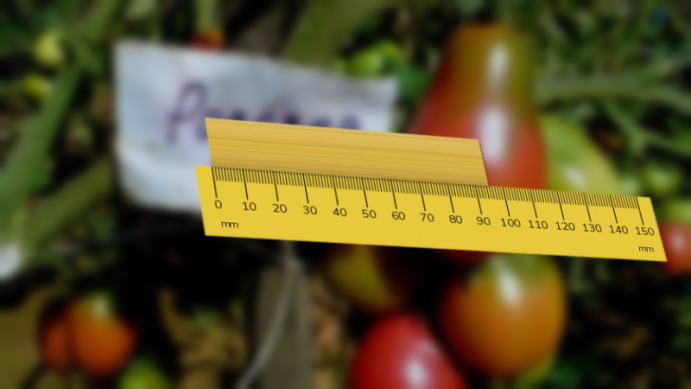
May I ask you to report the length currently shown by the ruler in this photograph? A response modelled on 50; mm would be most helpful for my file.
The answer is 95; mm
